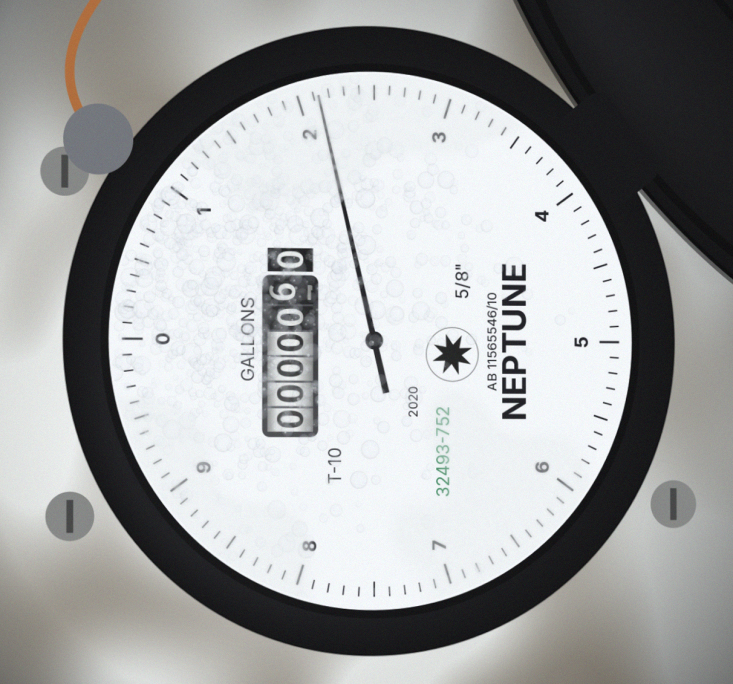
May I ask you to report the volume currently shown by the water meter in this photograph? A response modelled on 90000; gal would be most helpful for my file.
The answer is 62.1; gal
